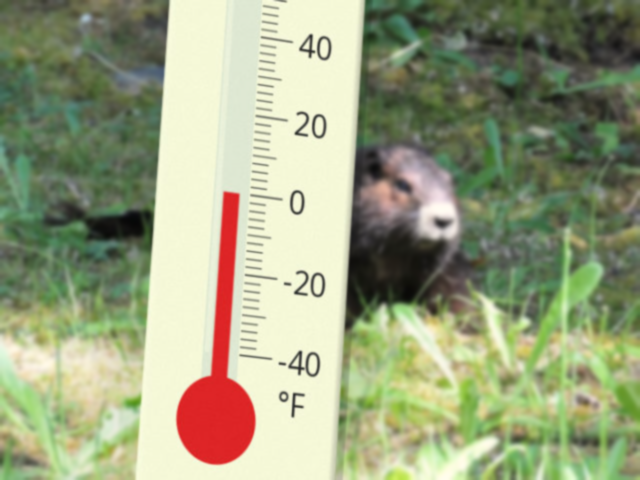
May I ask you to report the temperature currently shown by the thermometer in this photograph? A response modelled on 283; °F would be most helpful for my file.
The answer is 0; °F
